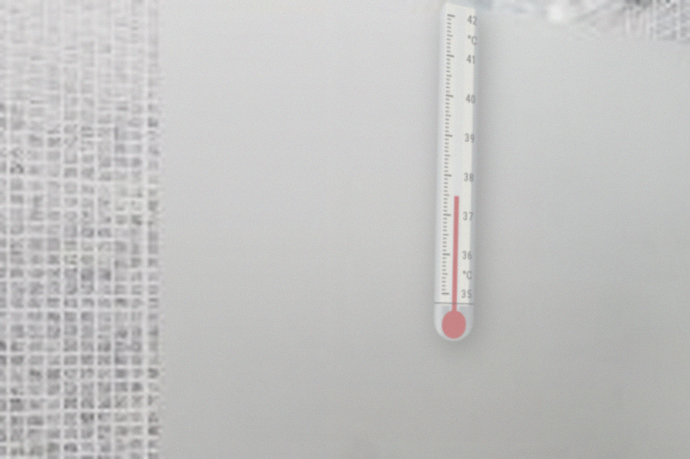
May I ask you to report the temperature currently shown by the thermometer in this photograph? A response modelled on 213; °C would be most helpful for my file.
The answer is 37.5; °C
